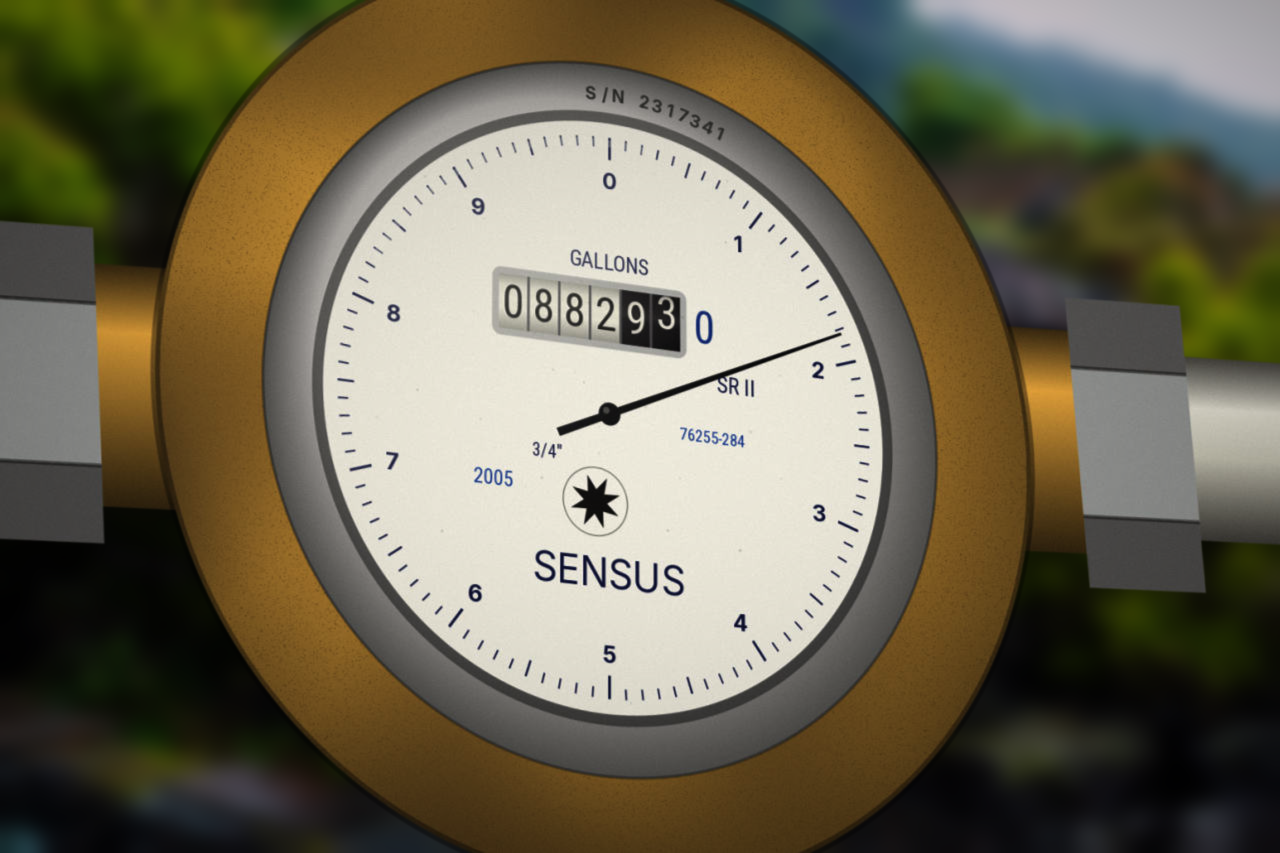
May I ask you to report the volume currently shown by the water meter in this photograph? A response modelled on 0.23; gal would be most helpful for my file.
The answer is 882931.8; gal
